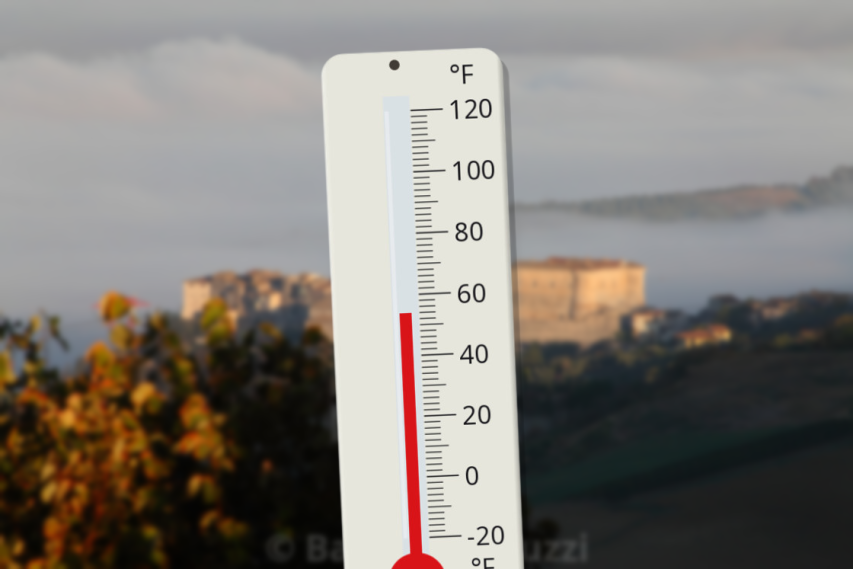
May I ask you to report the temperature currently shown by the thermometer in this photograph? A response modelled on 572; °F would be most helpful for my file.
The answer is 54; °F
